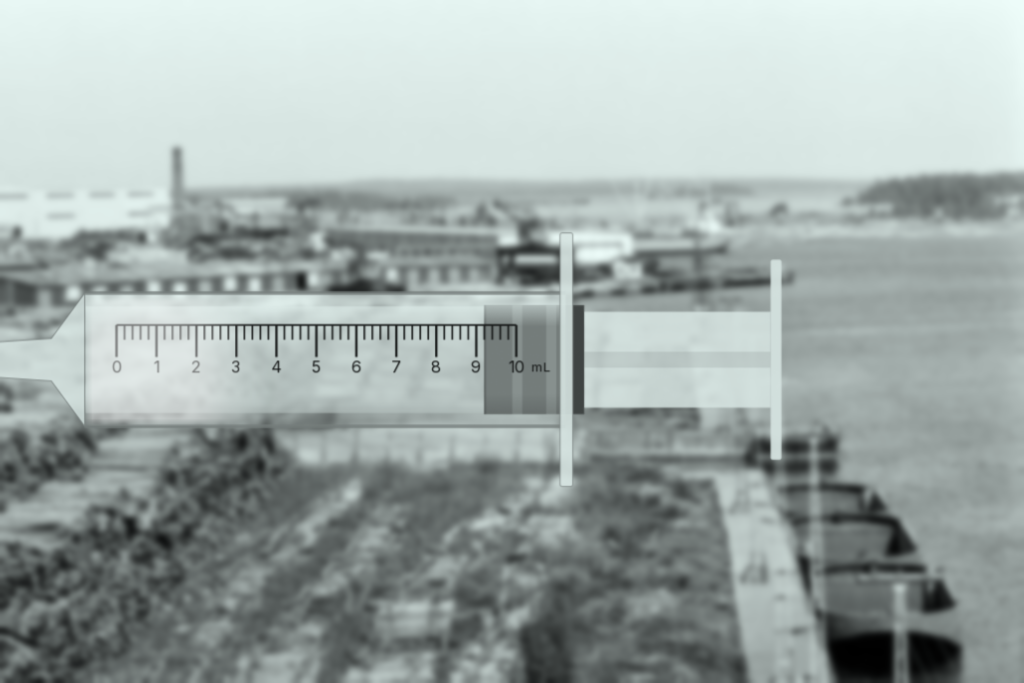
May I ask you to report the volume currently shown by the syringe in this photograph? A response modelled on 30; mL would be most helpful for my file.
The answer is 9.2; mL
